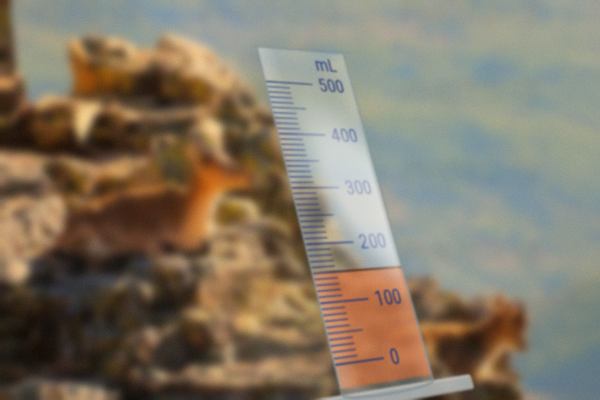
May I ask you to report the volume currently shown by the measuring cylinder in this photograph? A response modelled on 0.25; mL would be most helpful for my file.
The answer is 150; mL
